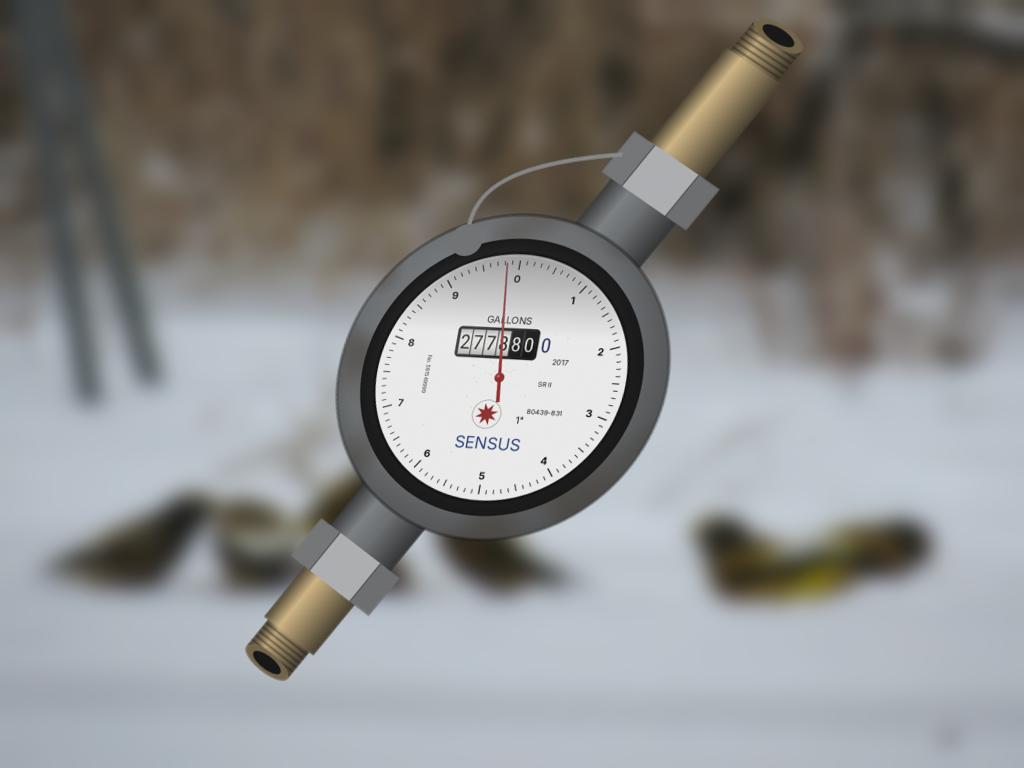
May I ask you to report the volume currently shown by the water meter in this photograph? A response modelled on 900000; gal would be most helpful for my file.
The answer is 2778799.8; gal
